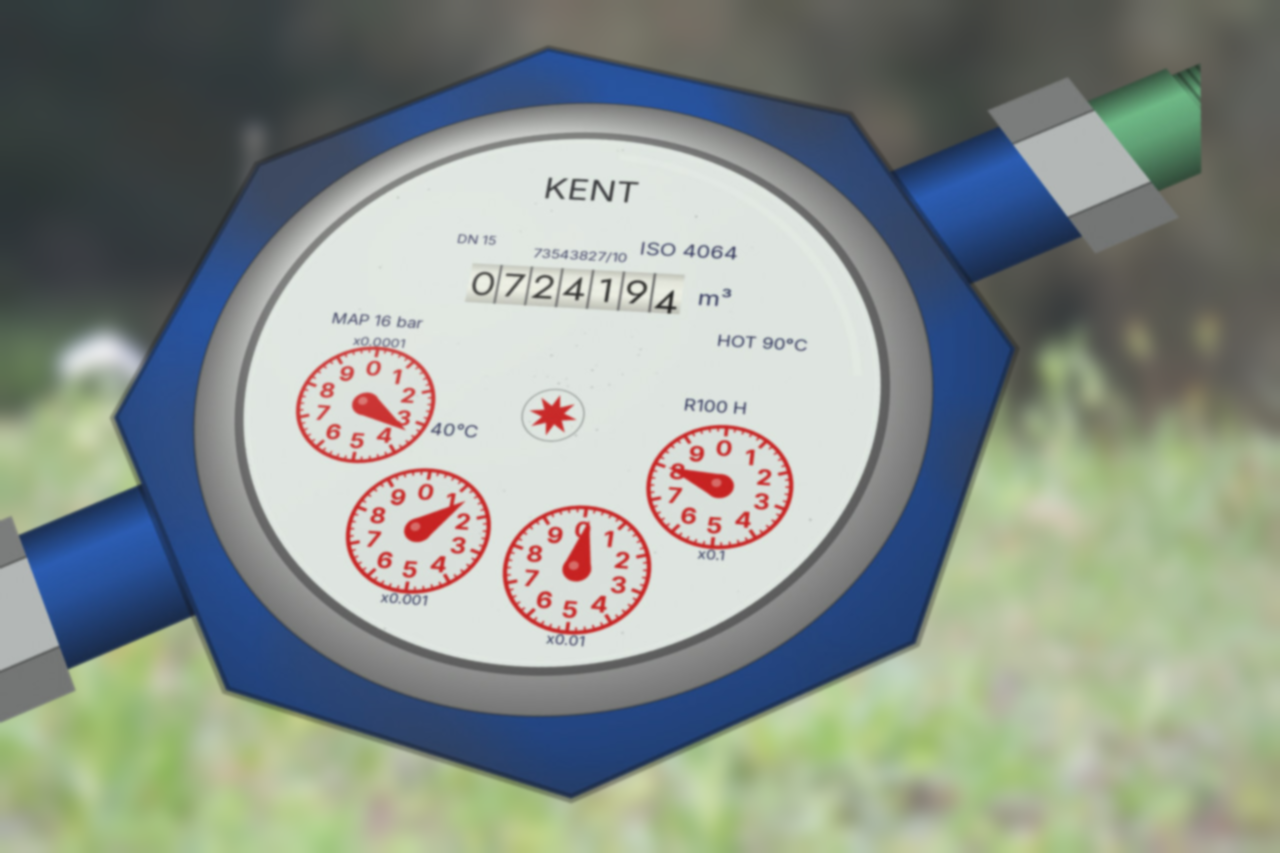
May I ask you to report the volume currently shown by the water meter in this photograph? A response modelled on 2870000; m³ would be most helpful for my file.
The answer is 724193.8013; m³
